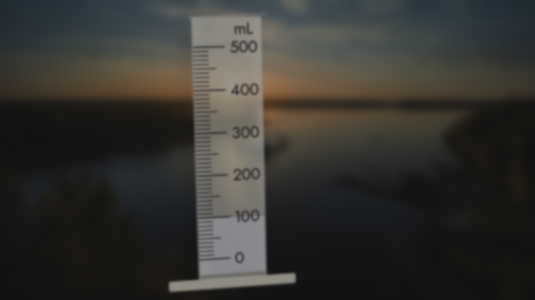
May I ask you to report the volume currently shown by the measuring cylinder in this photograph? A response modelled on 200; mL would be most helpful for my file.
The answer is 100; mL
